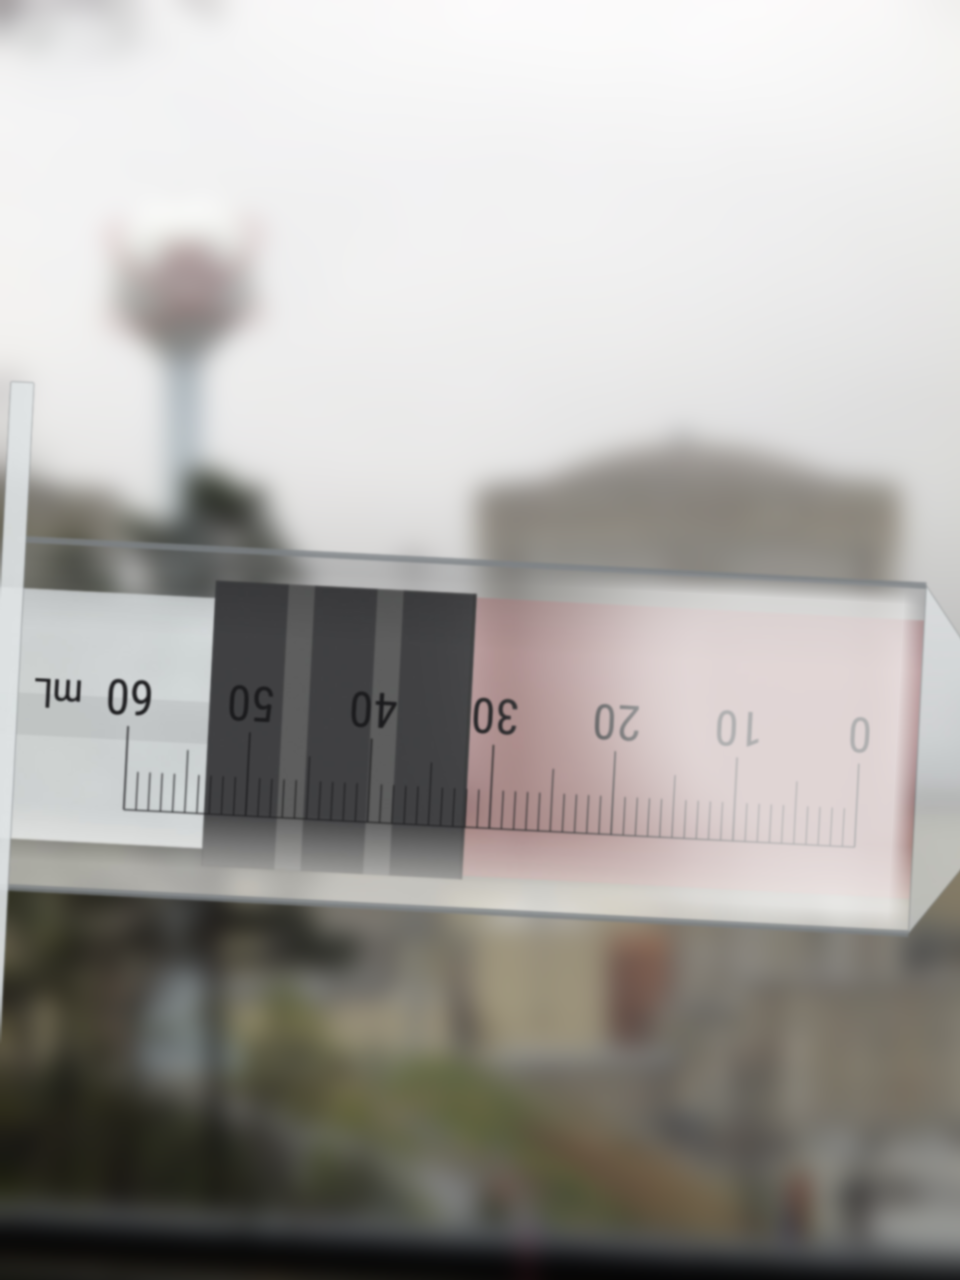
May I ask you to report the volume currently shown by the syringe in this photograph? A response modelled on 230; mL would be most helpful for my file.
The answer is 32; mL
